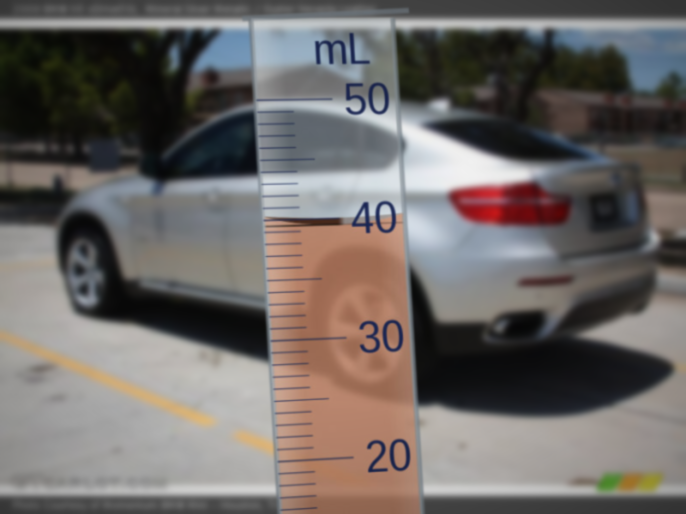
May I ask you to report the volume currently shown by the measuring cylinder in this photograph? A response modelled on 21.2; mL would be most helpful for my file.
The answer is 39.5; mL
